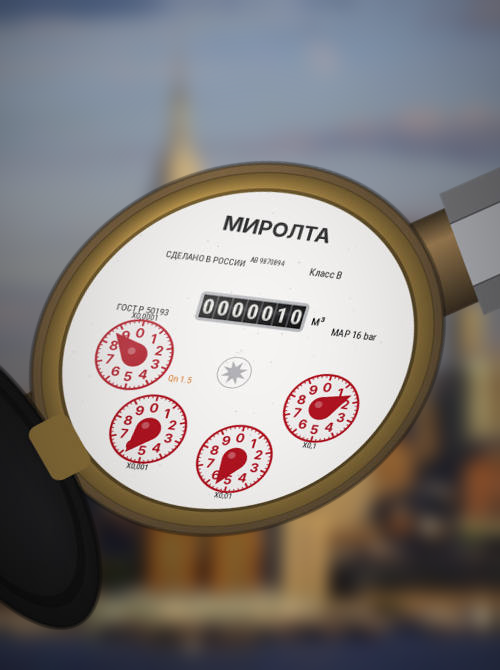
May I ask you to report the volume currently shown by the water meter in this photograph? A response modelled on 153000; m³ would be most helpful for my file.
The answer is 10.1558; m³
